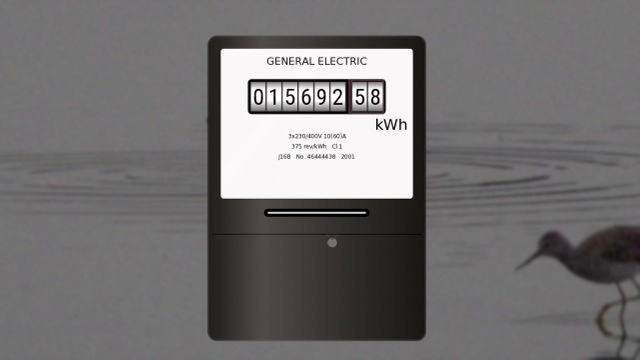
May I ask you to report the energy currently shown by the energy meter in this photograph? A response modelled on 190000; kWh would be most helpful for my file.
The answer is 15692.58; kWh
